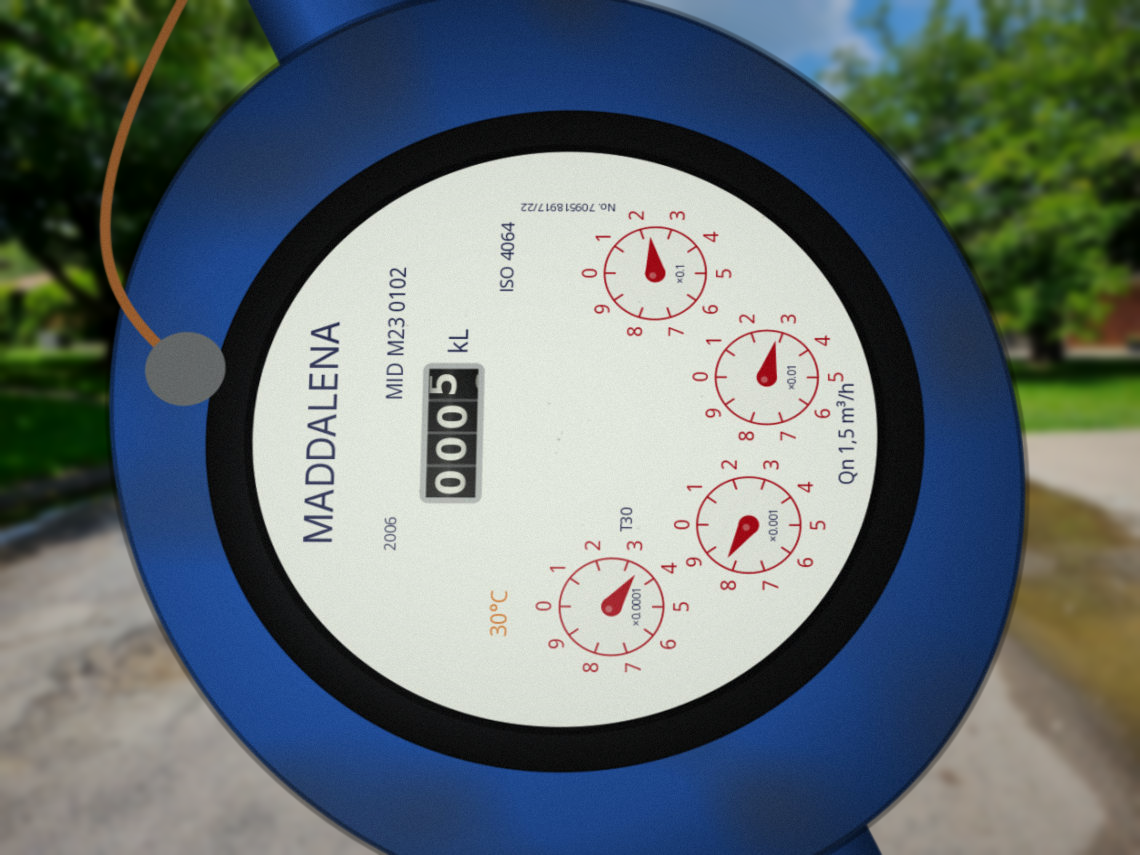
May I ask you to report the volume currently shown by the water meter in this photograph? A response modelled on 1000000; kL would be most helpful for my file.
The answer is 5.2283; kL
